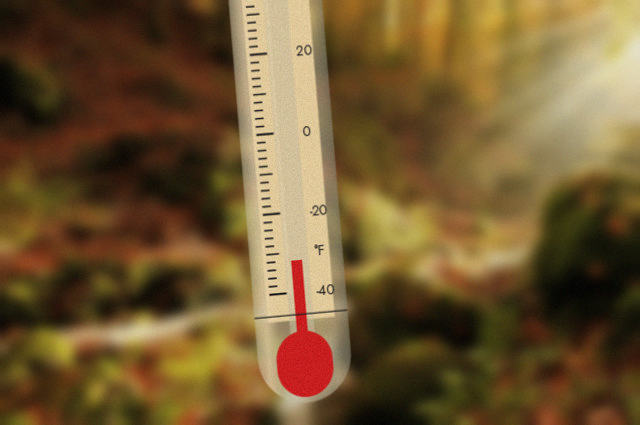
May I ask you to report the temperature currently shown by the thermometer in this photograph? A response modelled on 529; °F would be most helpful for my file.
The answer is -32; °F
